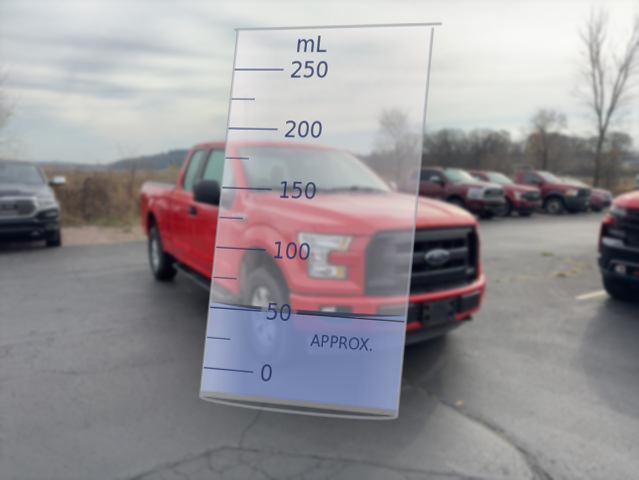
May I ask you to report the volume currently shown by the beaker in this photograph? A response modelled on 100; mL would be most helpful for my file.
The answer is 50; mL
